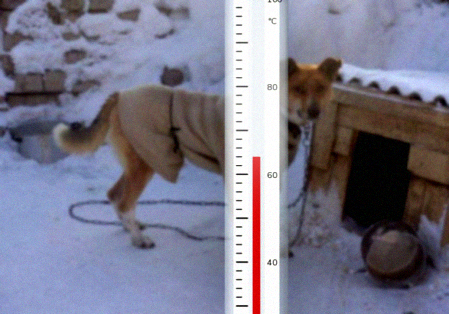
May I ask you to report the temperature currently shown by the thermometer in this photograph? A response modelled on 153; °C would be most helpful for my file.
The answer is 64; °C
